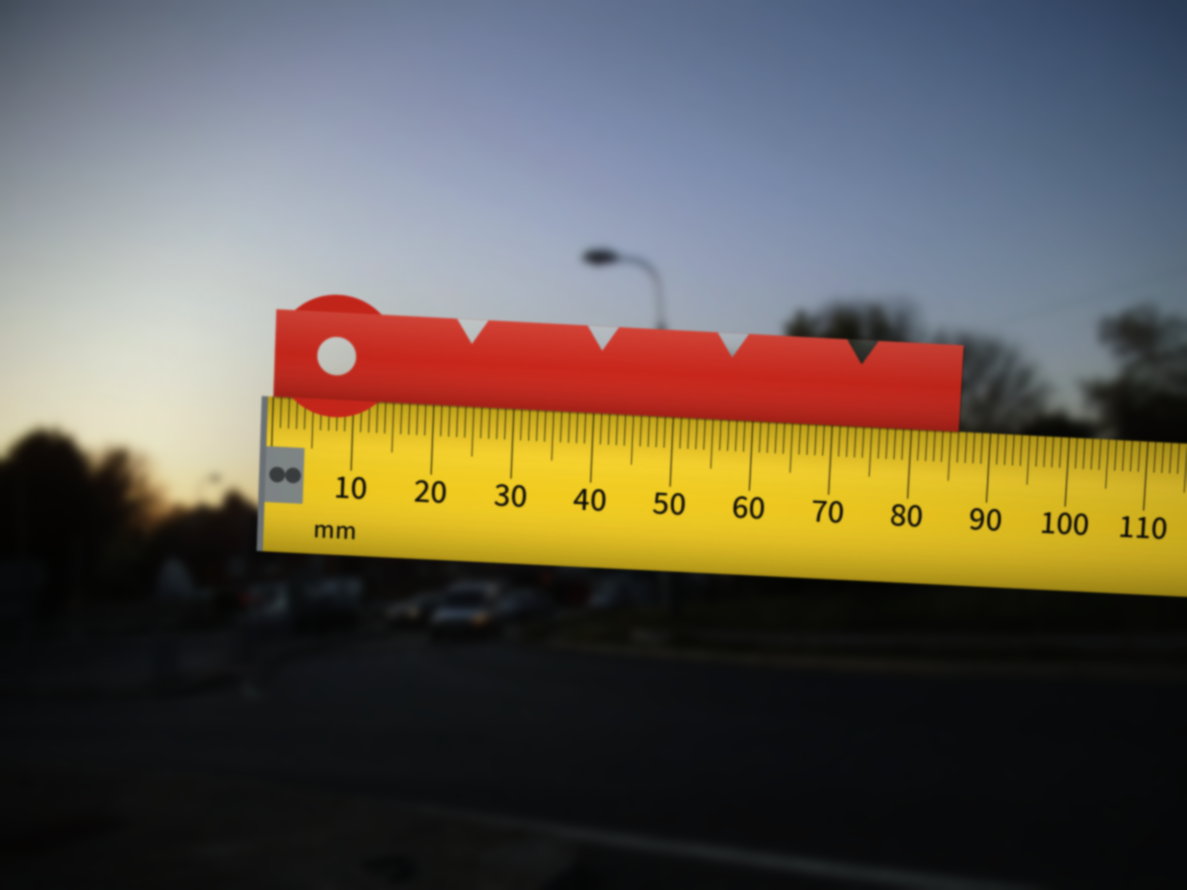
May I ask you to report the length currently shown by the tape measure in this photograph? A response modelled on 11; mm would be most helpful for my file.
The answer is 86; mm
